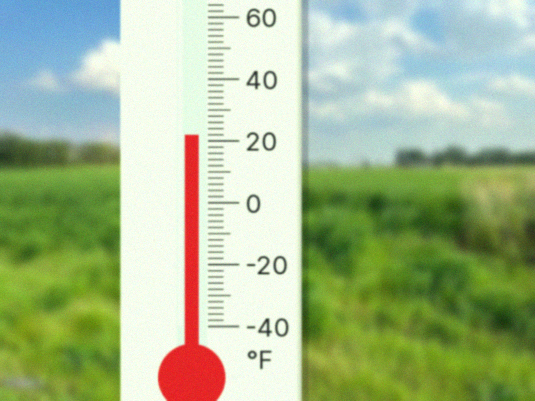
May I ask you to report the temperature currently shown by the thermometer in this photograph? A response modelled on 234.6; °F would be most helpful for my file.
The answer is 22; °F
